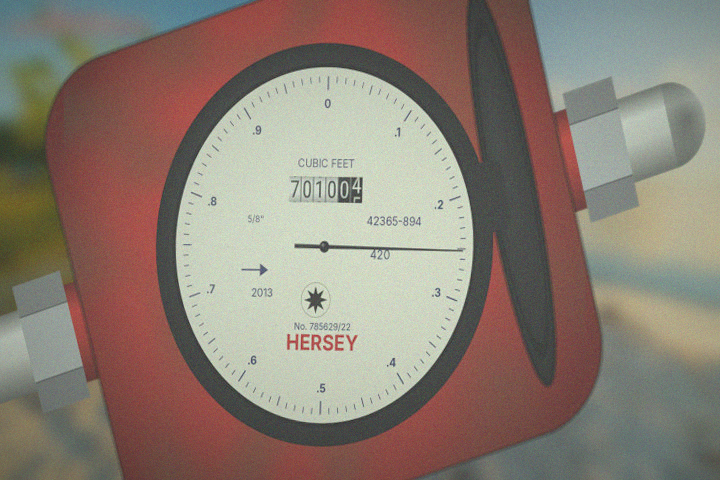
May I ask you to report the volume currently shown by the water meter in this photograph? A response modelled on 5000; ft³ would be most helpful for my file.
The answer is 701004.25; ft³
